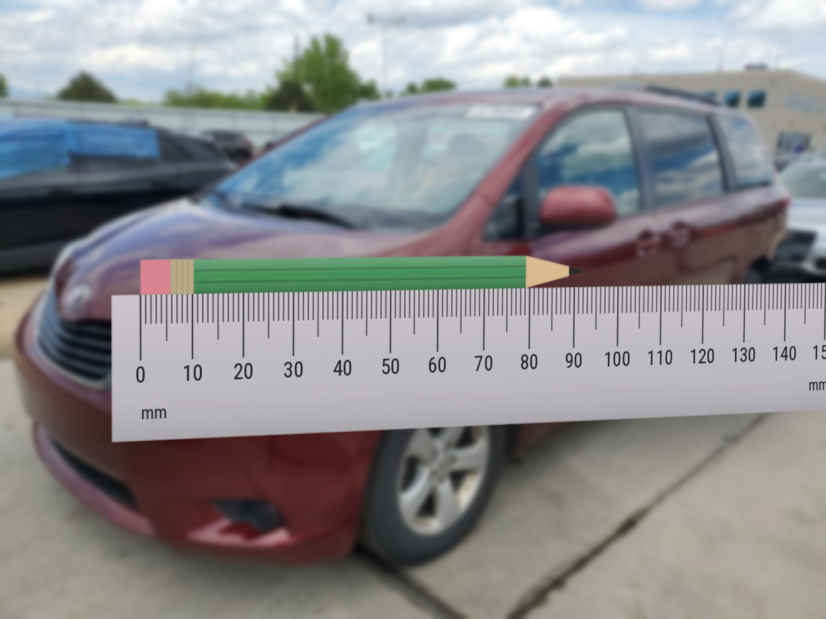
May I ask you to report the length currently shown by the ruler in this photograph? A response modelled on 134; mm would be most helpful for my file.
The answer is 92; mm
